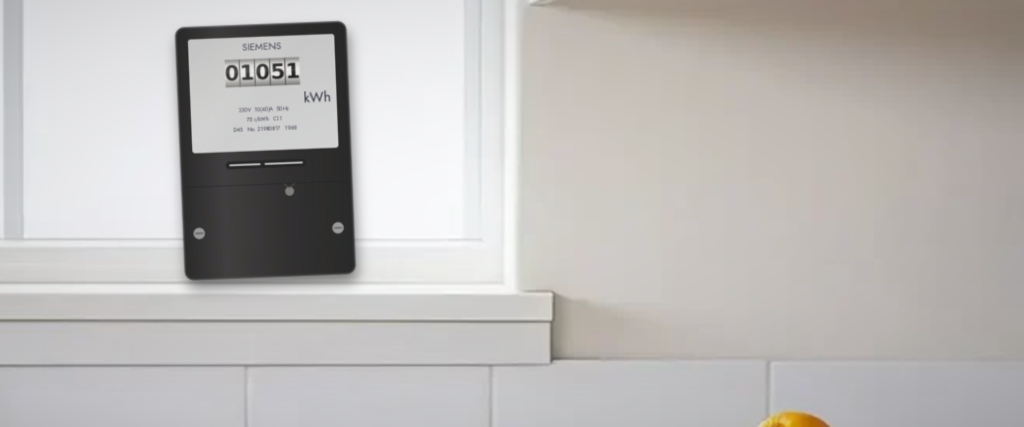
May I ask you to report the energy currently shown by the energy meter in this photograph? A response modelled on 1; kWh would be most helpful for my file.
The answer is 1051; kWh
